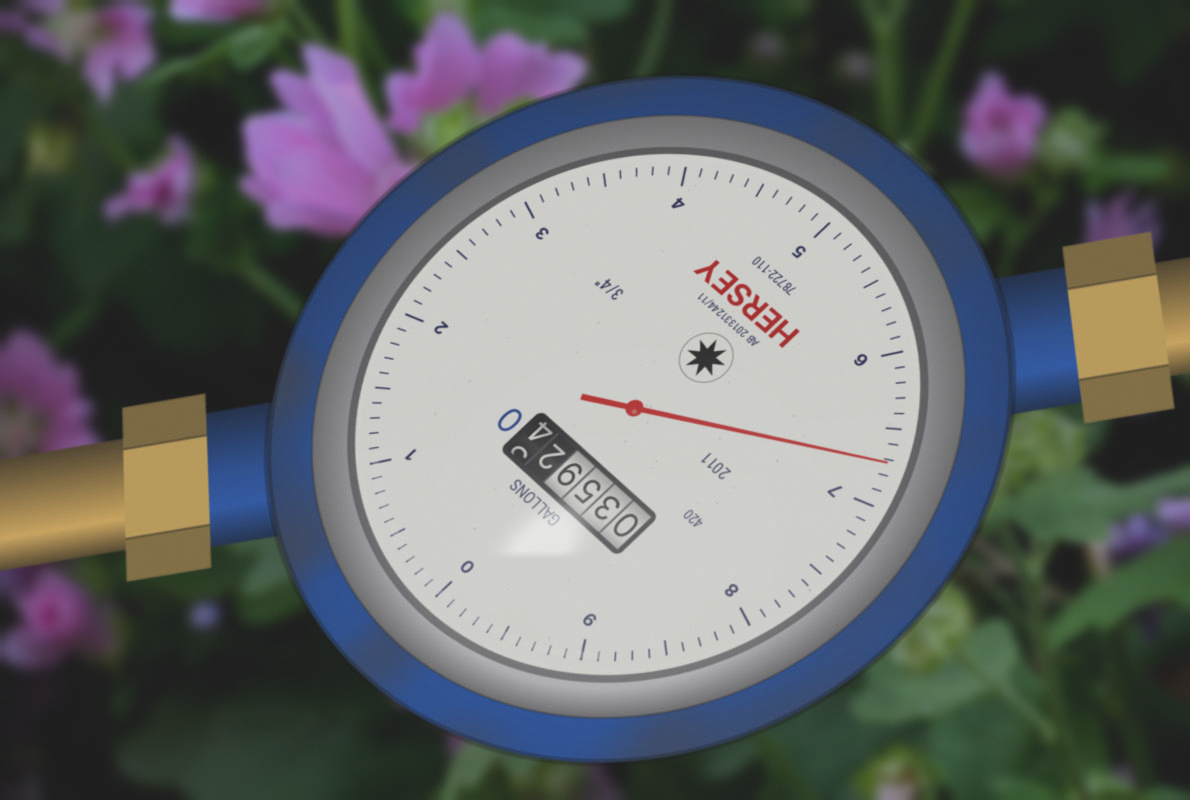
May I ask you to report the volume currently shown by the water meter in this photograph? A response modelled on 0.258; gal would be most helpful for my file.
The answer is 359236.7; gal
